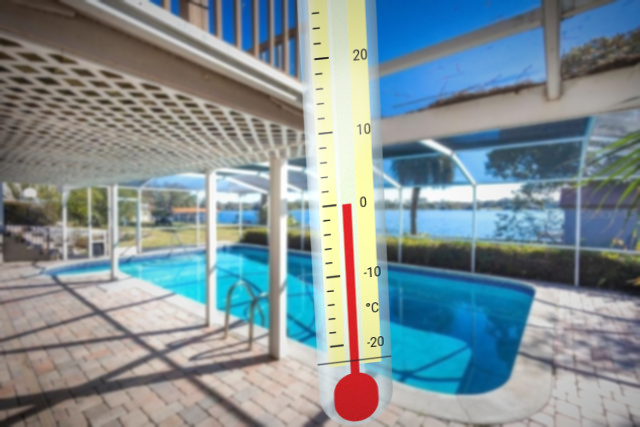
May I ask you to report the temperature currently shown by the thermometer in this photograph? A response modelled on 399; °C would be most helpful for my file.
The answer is 0; °C
